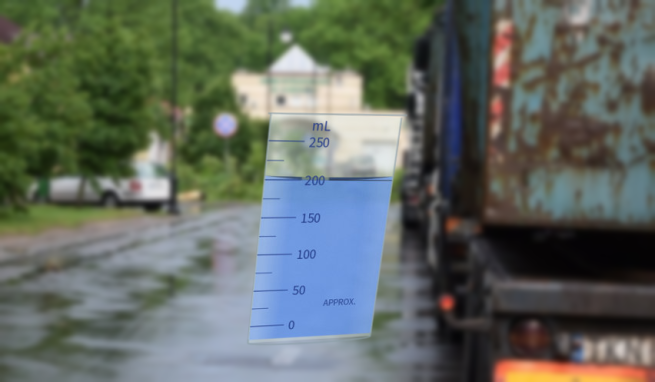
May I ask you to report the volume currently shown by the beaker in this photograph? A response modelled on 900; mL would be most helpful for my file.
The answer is 200; mL
